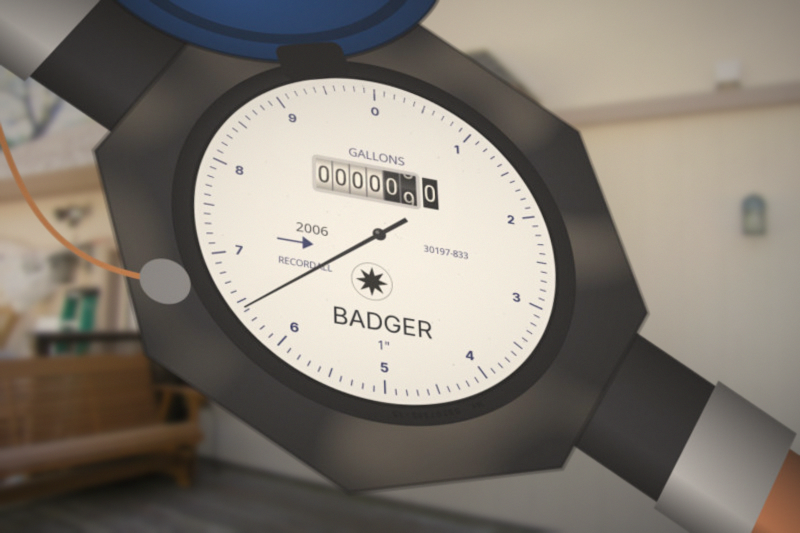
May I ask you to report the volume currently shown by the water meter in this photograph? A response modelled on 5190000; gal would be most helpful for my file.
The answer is 86.4; gal
